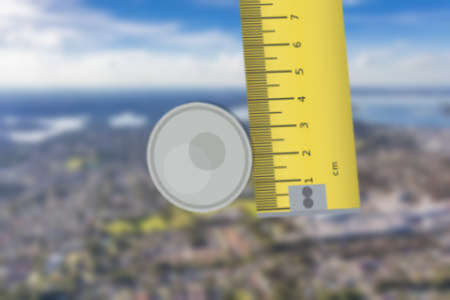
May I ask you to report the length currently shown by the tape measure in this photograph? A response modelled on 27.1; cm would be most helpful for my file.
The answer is 4; cm
